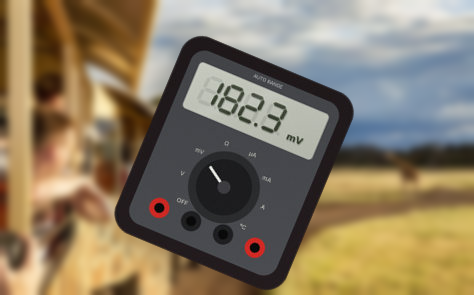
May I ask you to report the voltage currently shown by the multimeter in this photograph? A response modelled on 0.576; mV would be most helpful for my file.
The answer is 182.3; mV
